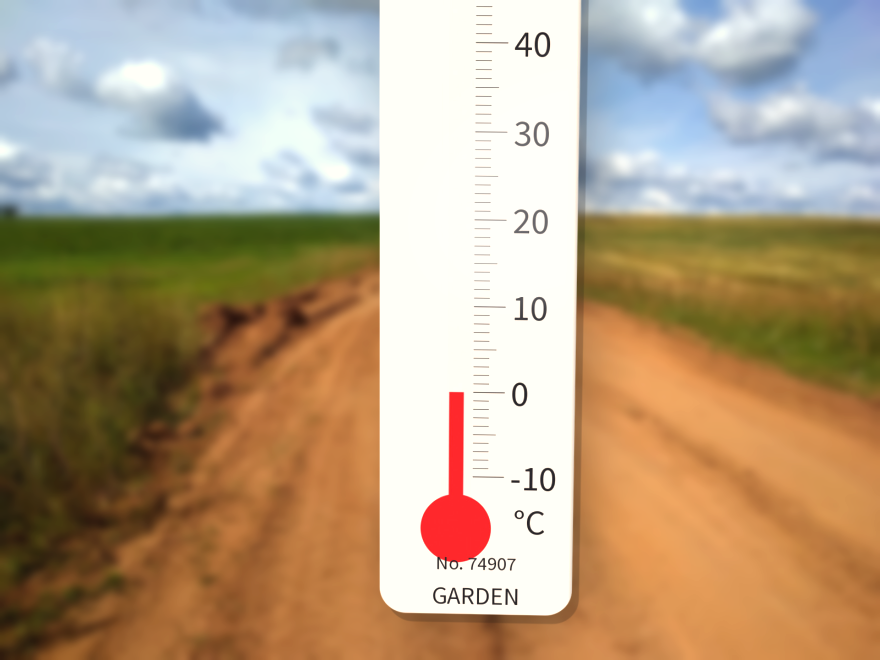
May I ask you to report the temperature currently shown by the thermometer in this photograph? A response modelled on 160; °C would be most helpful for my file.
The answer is 0; °C
